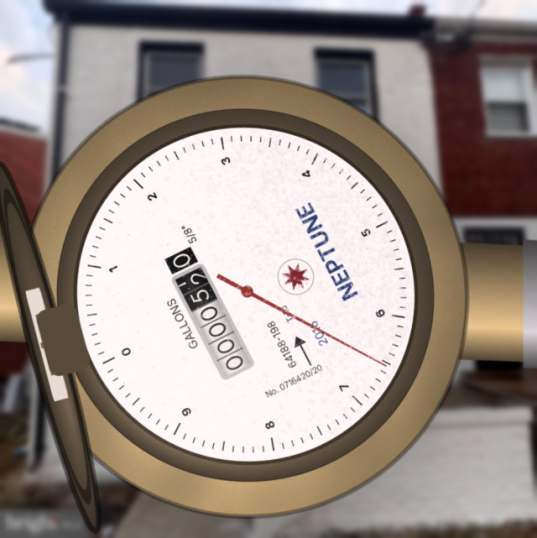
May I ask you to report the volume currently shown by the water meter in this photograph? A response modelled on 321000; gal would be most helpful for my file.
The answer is 516.5; gal
